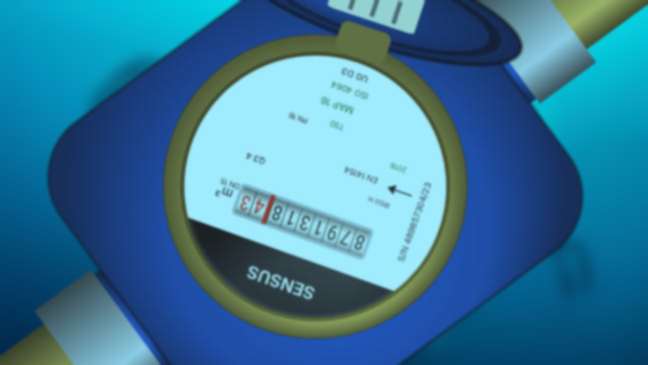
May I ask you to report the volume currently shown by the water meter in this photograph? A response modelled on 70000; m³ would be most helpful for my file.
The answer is 8791318.43; m³
